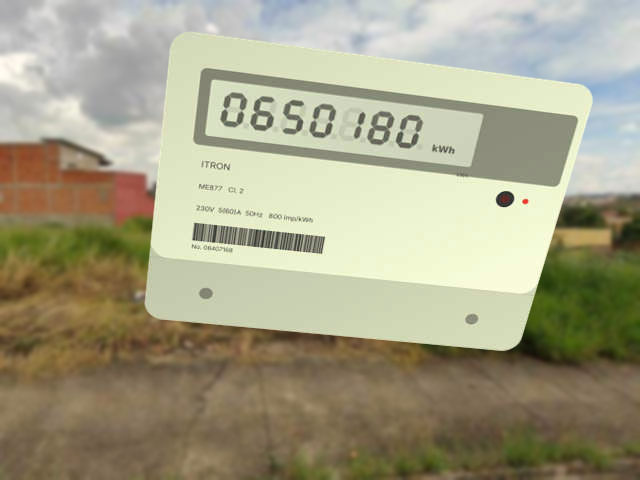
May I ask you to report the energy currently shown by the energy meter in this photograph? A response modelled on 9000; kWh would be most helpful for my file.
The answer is 650180; kWh
